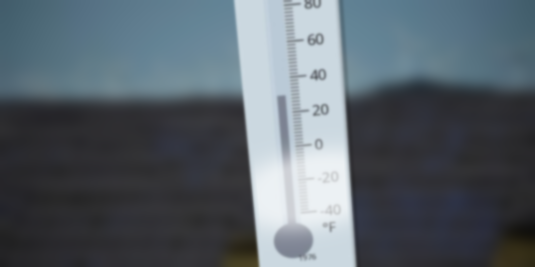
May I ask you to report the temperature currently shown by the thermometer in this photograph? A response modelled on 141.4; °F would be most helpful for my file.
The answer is 30; °F
